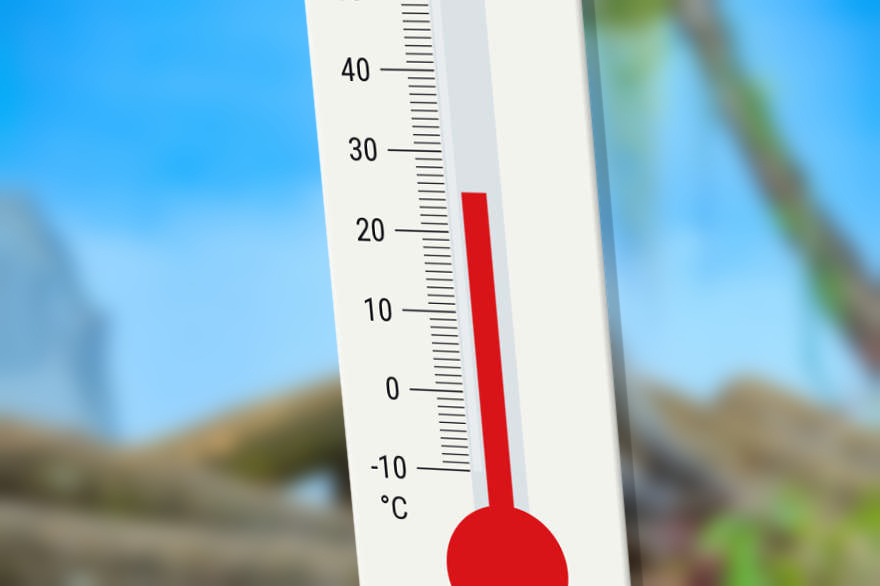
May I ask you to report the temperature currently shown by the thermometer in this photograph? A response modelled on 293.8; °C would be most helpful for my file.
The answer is 25; °C
